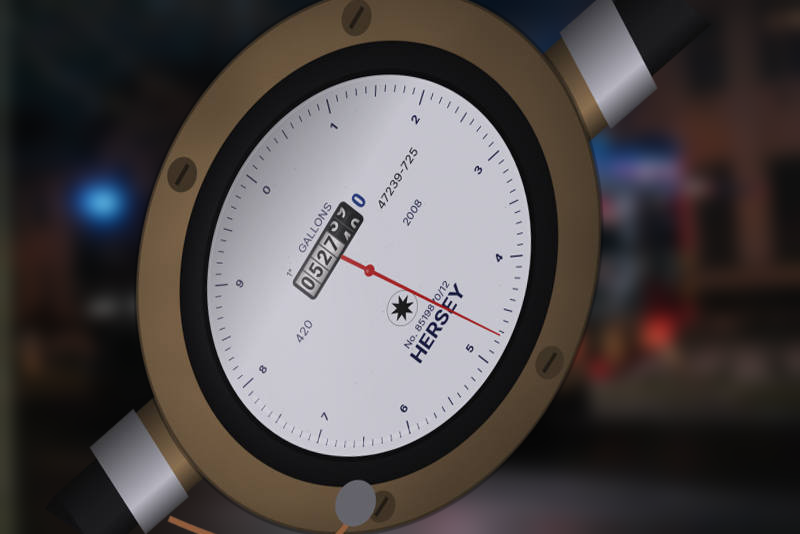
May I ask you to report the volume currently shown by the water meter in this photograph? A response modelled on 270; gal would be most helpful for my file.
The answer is 527394.7; gal
